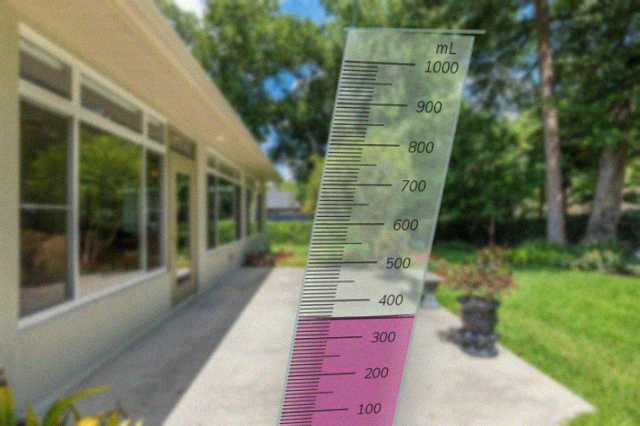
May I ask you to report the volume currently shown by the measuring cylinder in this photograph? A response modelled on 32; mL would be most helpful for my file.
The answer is 350; mL
